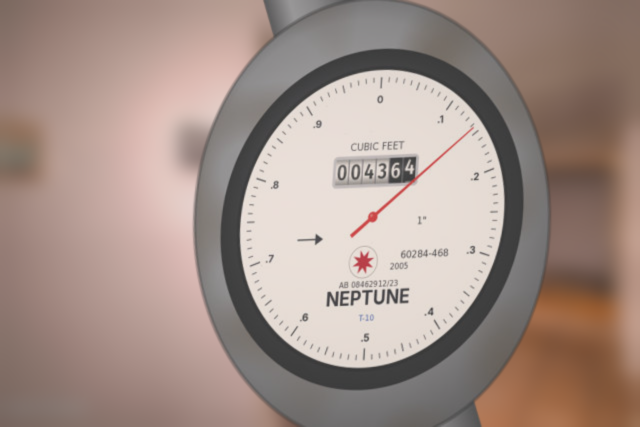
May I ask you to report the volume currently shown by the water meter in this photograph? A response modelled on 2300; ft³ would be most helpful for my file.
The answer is 4364.14; ft³
